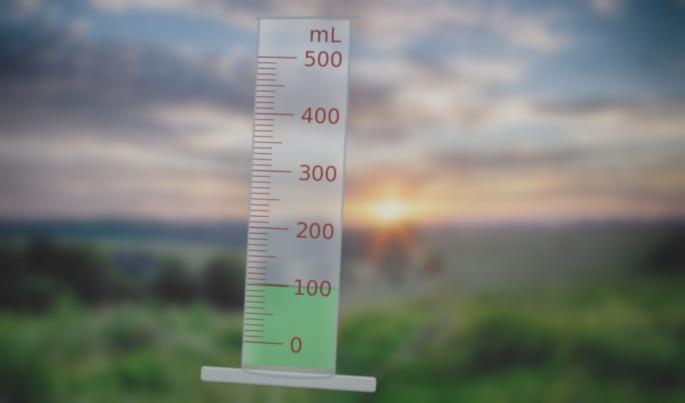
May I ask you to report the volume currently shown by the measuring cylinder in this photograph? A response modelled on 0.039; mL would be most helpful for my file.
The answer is 100; mL
